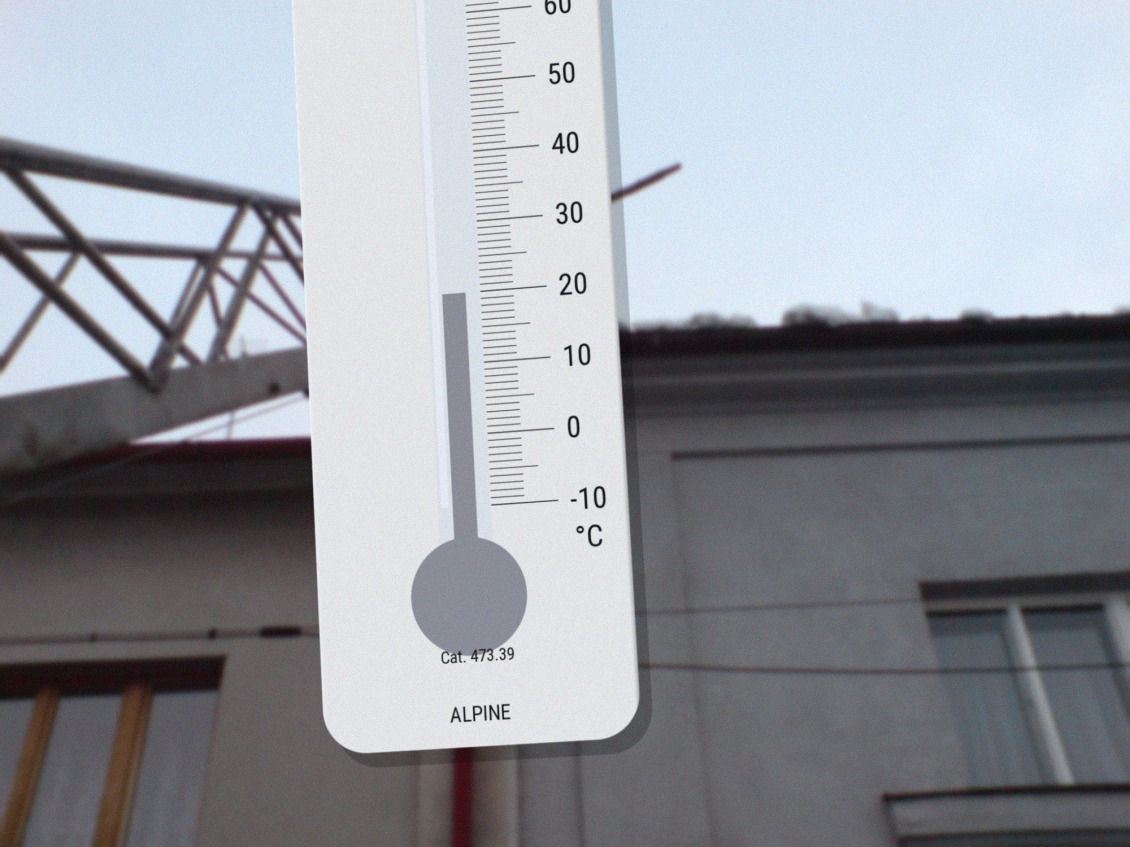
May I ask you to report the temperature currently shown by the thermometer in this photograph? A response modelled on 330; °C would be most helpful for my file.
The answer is 20; °C
